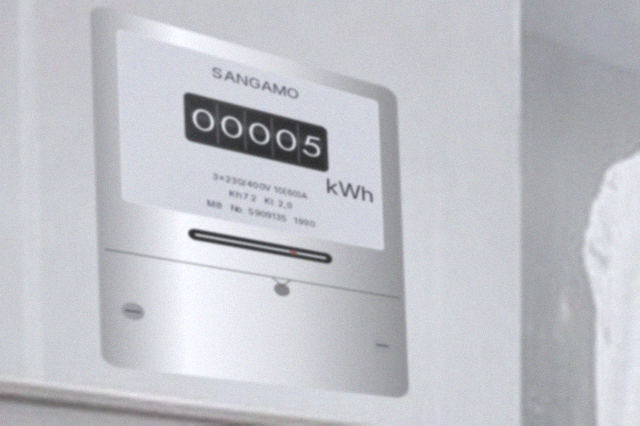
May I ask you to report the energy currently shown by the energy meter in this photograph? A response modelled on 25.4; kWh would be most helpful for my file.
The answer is 5; kWh
